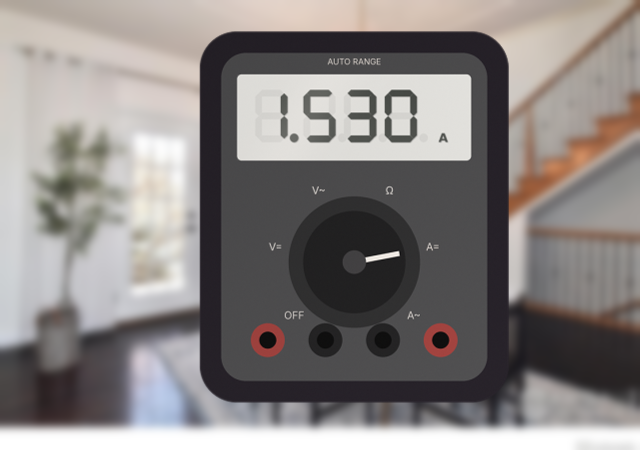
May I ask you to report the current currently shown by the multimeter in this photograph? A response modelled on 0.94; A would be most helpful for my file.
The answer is 1.530; A
